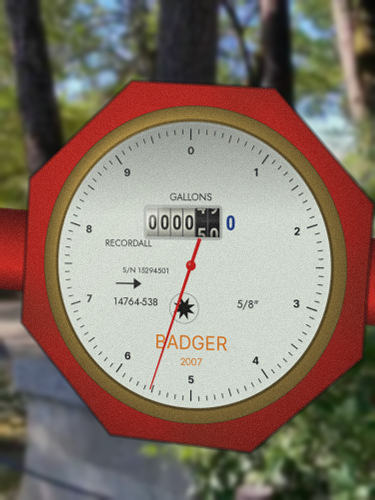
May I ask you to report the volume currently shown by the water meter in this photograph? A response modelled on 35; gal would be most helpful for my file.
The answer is 495.5; gal
